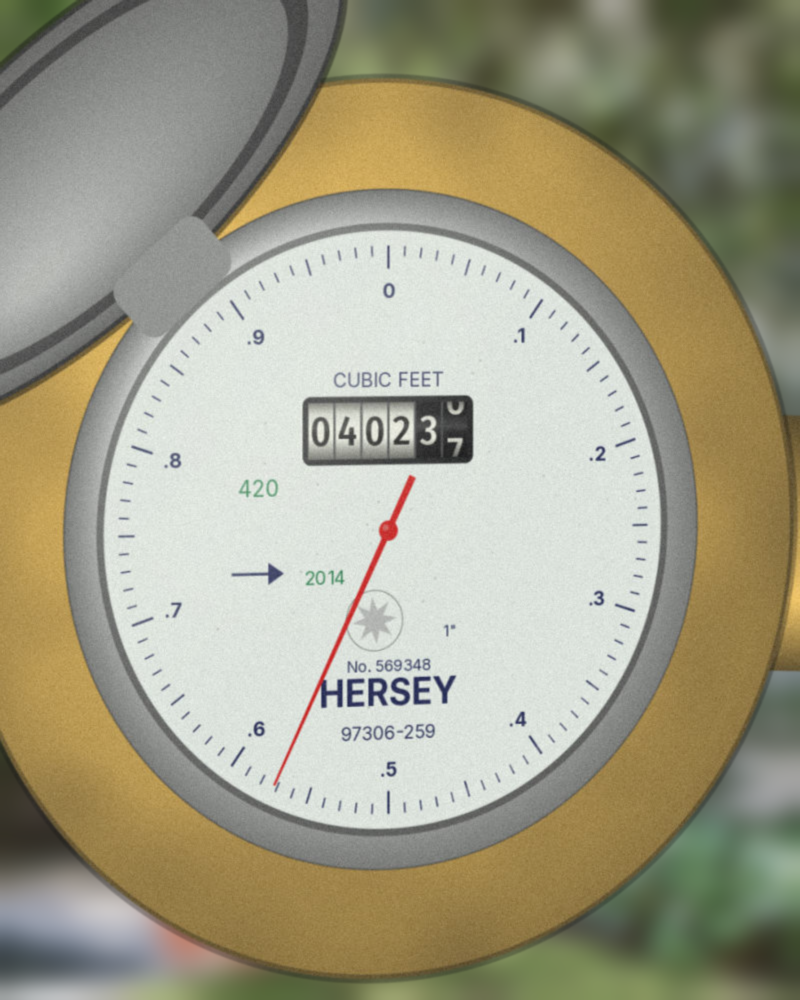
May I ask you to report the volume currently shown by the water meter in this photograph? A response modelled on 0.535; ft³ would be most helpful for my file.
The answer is 40236.57; ft³
